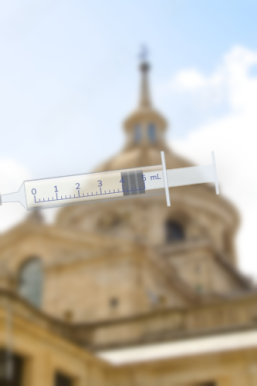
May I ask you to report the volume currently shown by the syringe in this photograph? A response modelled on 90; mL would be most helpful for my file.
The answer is 4; mL
